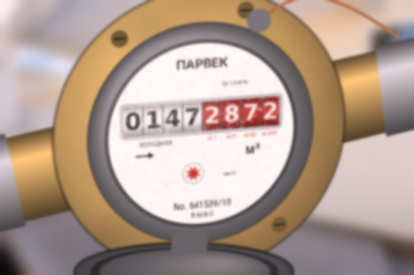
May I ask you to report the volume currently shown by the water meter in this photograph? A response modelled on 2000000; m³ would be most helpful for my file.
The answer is 147.2872; m³
